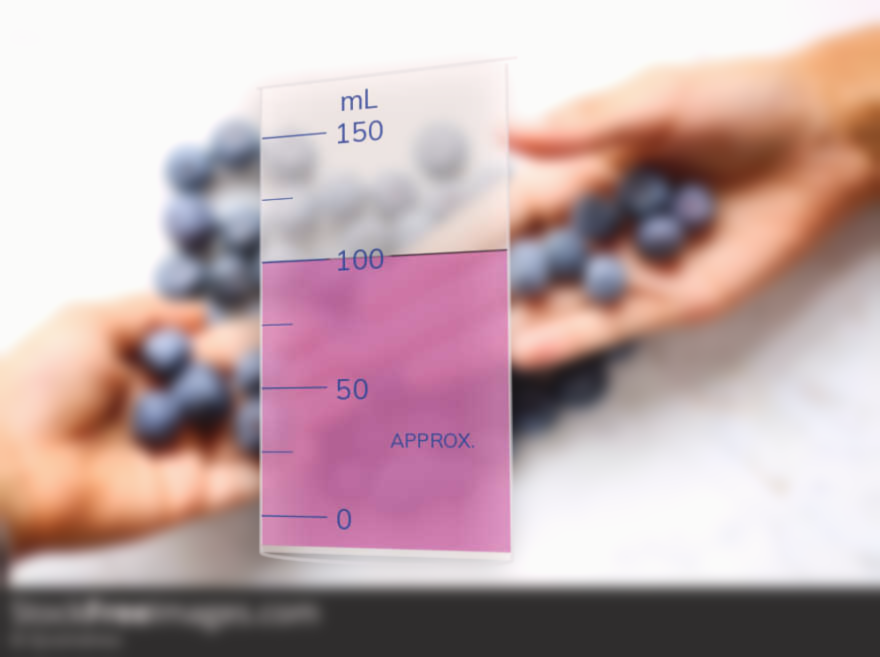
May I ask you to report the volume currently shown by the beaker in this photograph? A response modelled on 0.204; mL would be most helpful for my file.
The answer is 100; mL
